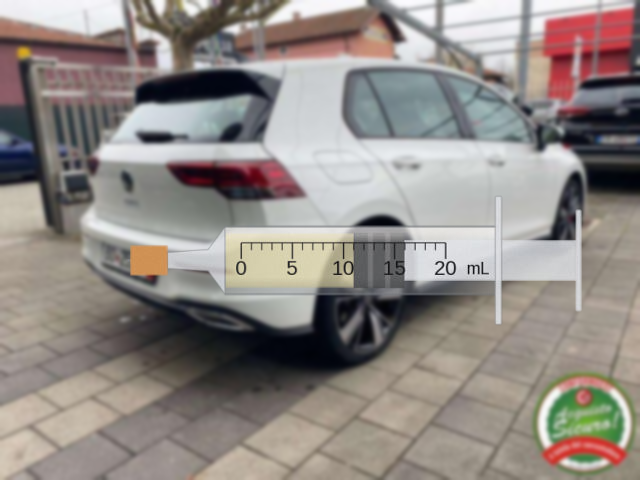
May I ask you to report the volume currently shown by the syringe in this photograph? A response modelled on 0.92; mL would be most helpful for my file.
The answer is 11; mL
